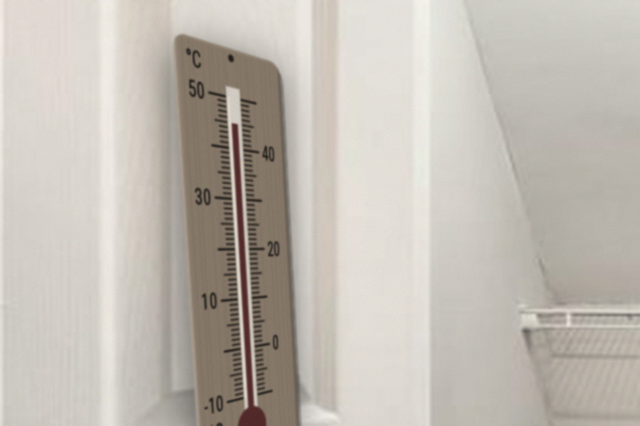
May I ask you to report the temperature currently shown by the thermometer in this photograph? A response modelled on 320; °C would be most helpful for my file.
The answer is 45; °C
